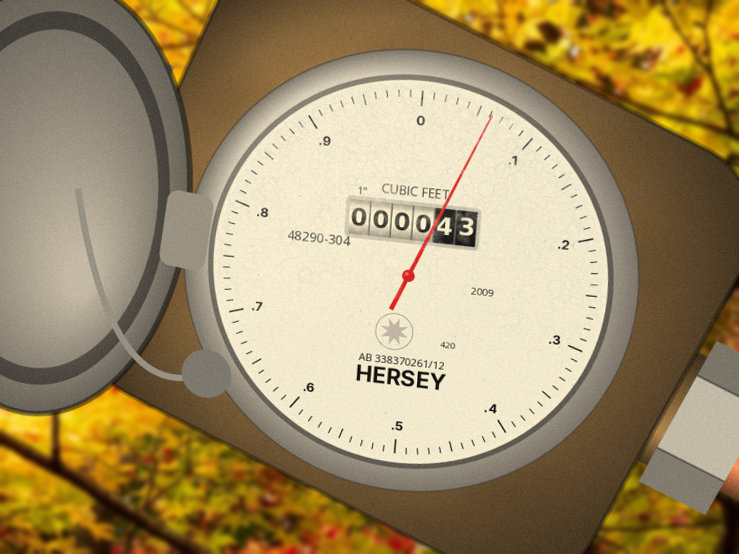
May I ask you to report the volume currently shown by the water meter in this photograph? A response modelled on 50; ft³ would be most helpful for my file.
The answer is 43.06; ft³
